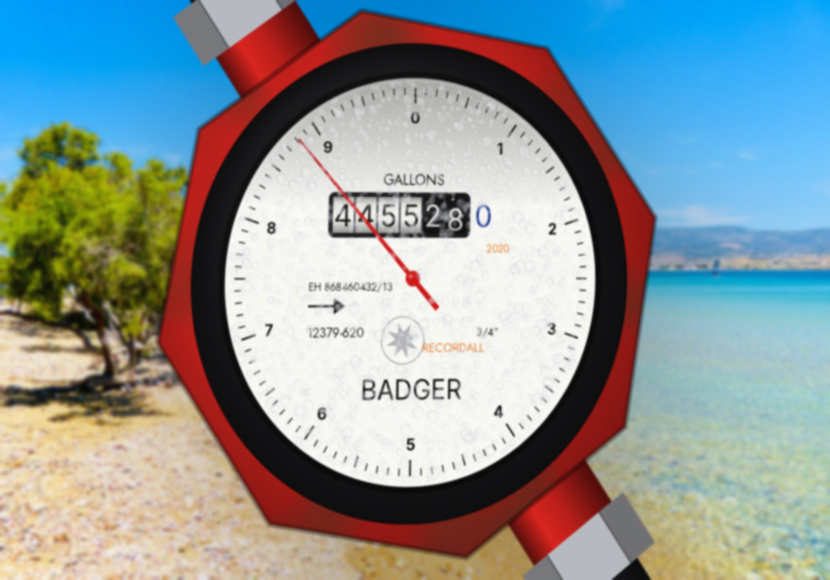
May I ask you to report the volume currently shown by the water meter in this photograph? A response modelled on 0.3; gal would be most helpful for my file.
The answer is 4455278.8; gal
